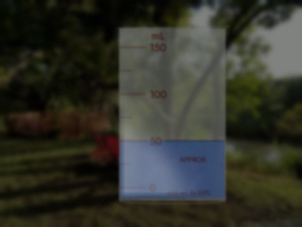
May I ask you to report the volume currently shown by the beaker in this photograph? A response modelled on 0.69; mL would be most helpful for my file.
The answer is 50; mL
